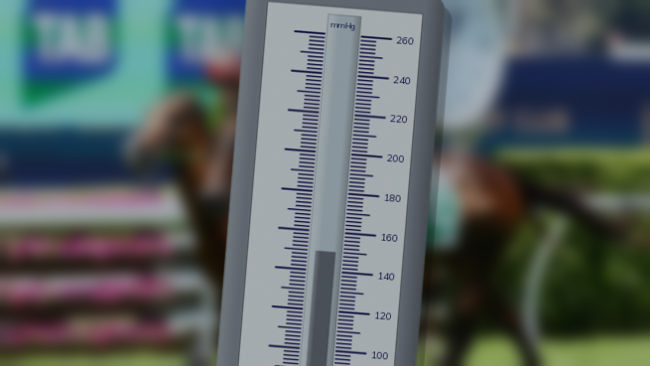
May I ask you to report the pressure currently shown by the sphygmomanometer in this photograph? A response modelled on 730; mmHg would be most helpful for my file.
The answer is 150; mmHg
